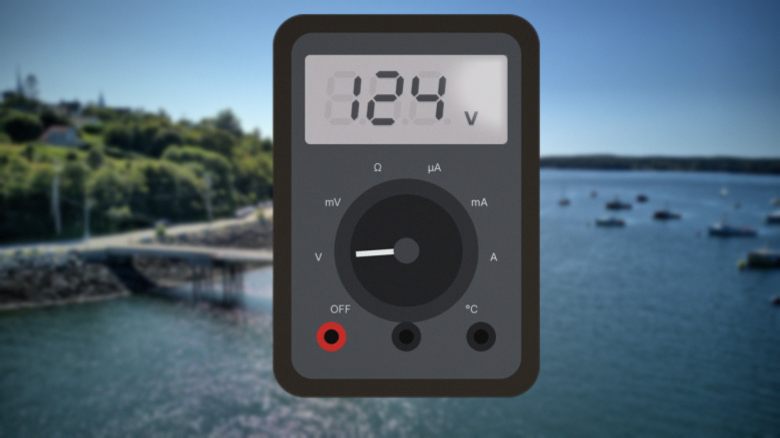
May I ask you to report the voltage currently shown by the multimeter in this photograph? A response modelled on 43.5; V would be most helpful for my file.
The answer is 124; V
